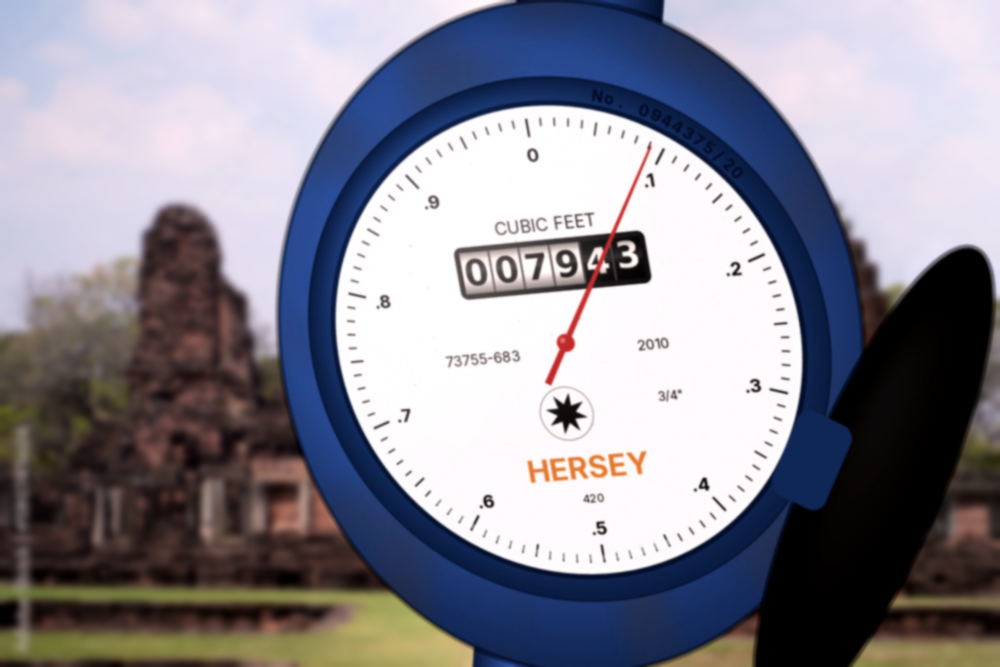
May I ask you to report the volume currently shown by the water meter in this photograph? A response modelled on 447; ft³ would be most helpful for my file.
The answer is 7943.09; ft³
